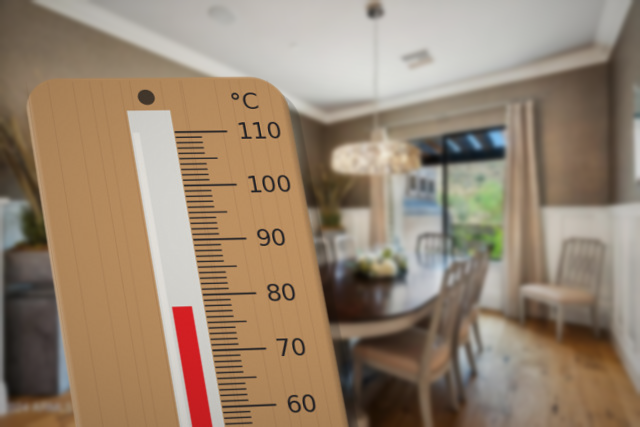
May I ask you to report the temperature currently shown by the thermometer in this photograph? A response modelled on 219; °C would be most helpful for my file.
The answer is 78; °C
